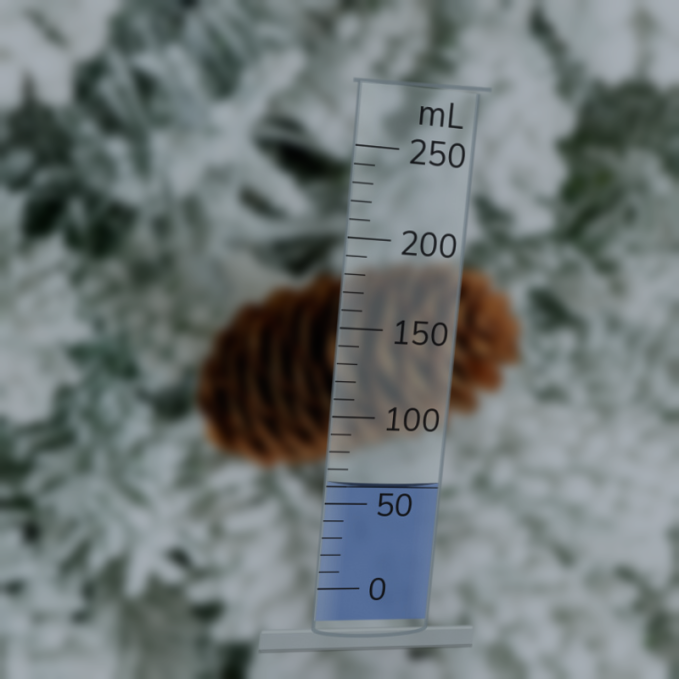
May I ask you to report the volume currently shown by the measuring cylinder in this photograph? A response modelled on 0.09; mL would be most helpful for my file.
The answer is 60; mL
